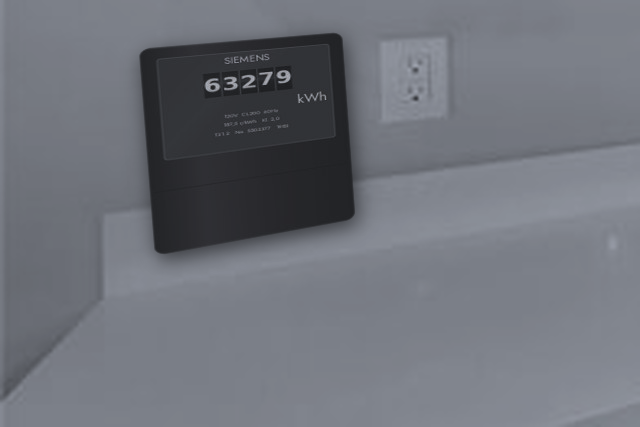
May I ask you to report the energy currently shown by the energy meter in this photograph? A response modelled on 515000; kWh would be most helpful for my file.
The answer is 63279; kWh
